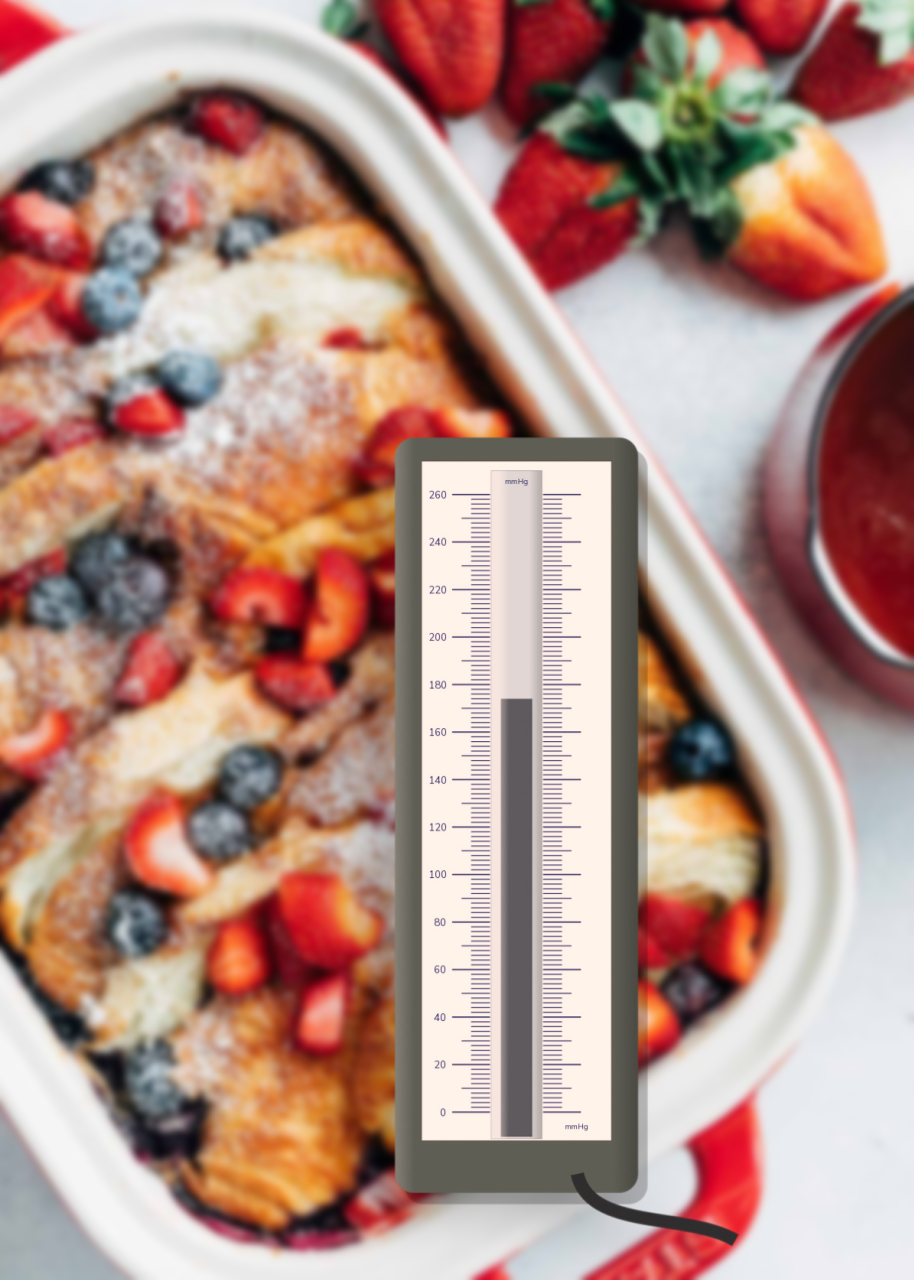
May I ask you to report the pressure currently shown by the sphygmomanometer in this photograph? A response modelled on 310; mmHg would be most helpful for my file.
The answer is 174; mmHg
